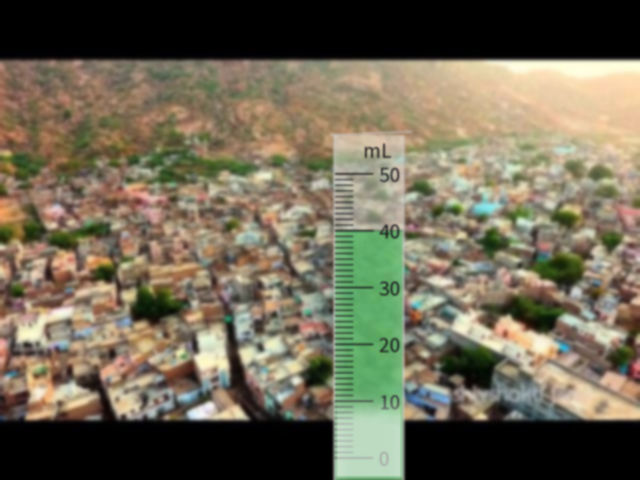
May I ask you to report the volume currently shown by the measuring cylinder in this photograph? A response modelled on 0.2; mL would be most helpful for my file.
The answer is 40; mL
